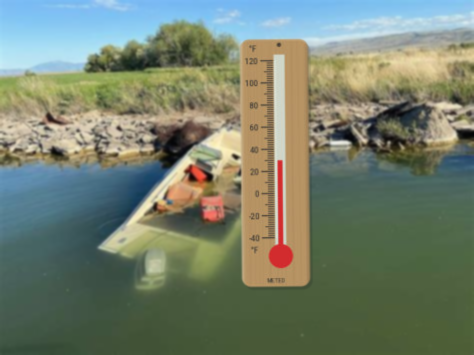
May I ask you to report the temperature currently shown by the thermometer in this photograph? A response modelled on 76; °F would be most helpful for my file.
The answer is 30; °F
